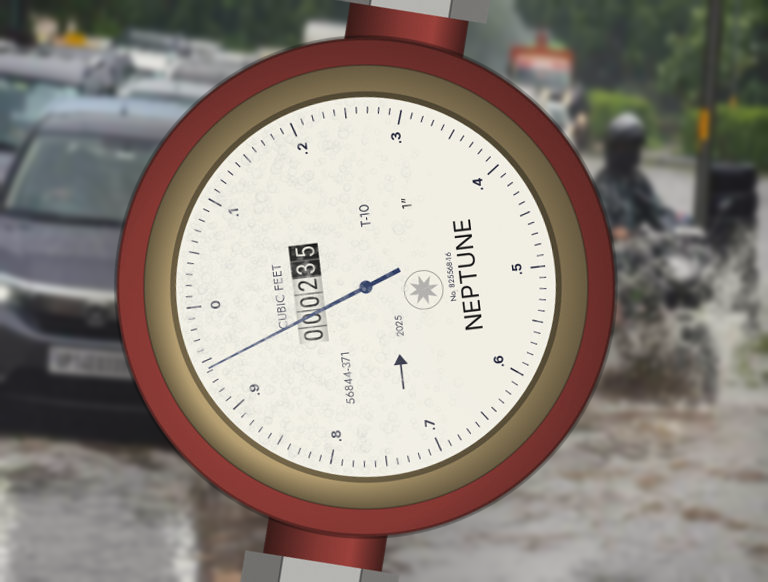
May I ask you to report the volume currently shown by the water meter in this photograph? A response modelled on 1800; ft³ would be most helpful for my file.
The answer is 234.94; ft³
